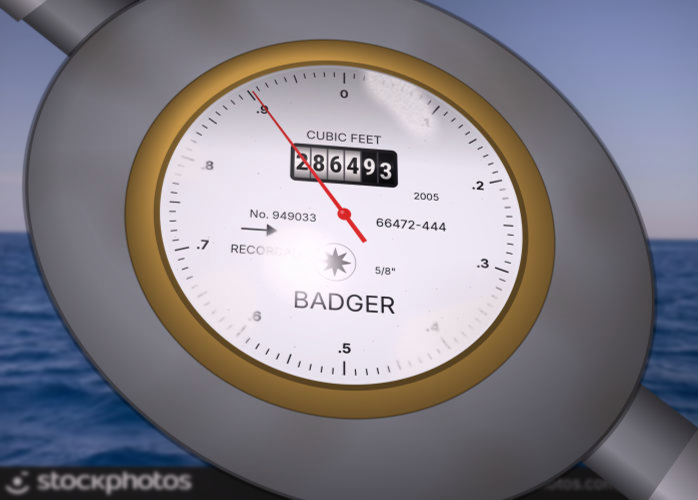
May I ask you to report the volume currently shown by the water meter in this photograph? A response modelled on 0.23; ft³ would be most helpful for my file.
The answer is 286492.90; ft³
